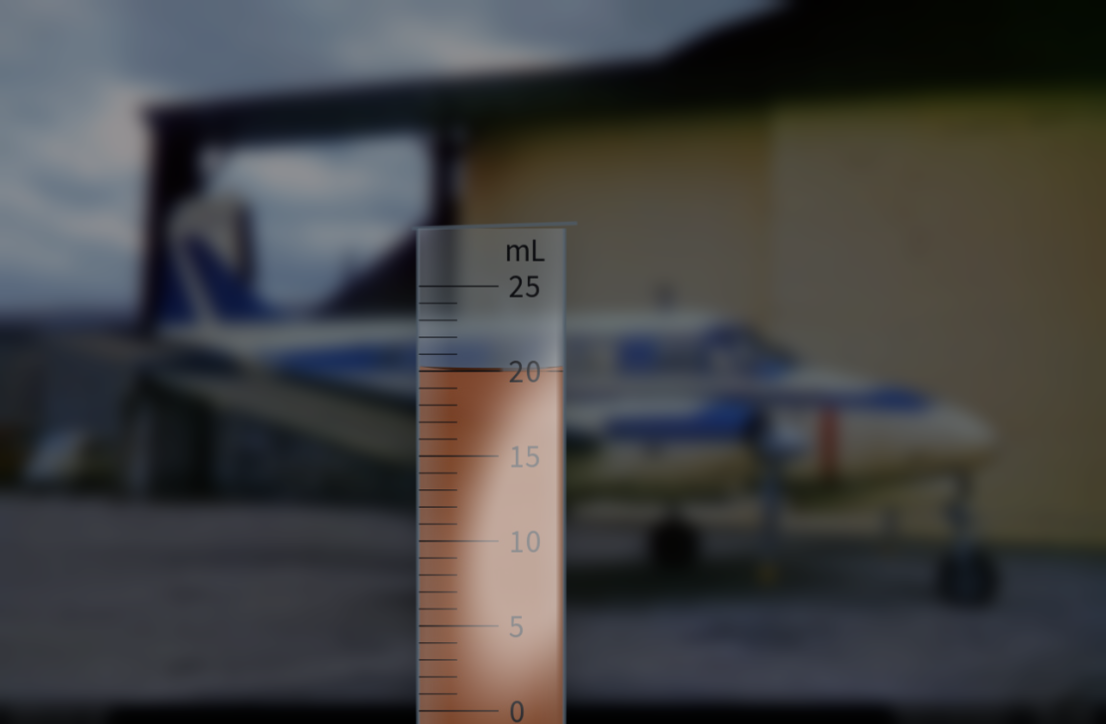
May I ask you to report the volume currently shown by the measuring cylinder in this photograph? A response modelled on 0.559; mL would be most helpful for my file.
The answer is 20; mL
